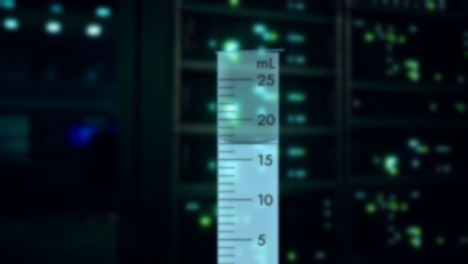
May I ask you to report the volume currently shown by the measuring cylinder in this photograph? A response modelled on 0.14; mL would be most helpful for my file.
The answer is 17; mL
